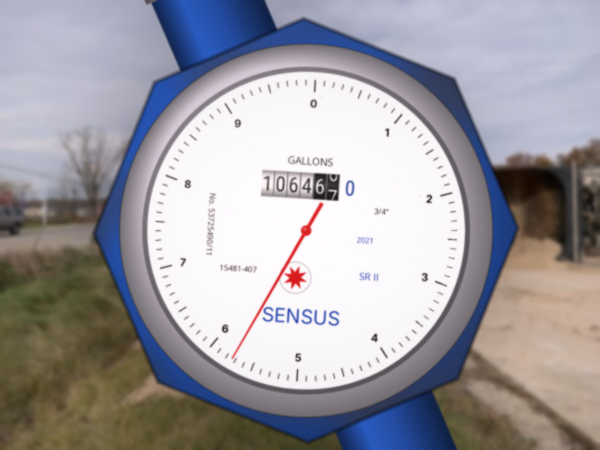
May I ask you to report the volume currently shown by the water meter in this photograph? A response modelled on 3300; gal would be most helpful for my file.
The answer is 1064665.7; gal
